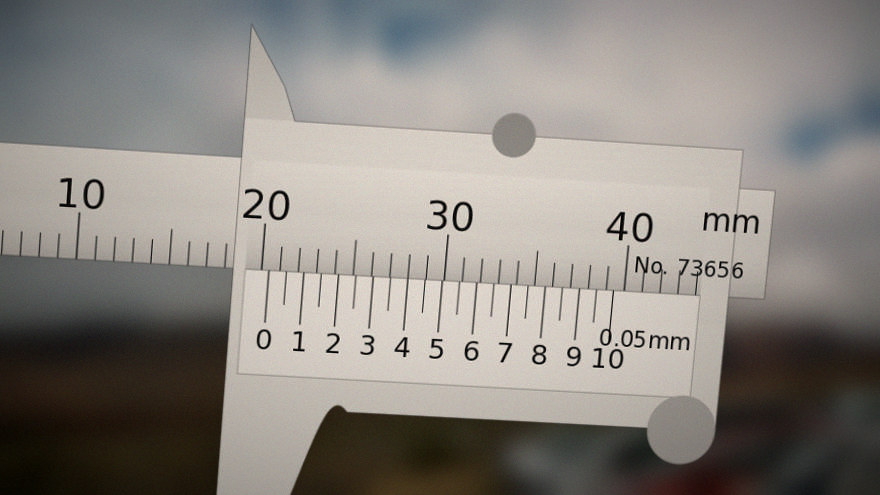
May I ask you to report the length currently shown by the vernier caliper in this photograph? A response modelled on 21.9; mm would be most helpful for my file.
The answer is 20.4; mm
